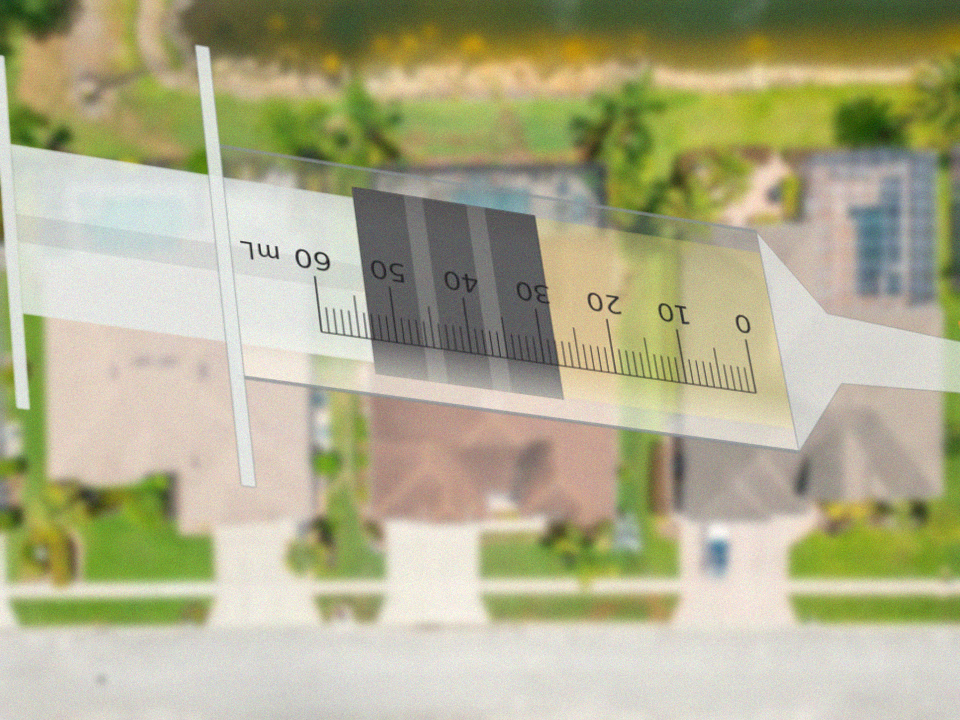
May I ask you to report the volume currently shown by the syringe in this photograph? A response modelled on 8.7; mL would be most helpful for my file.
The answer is 28; mL
